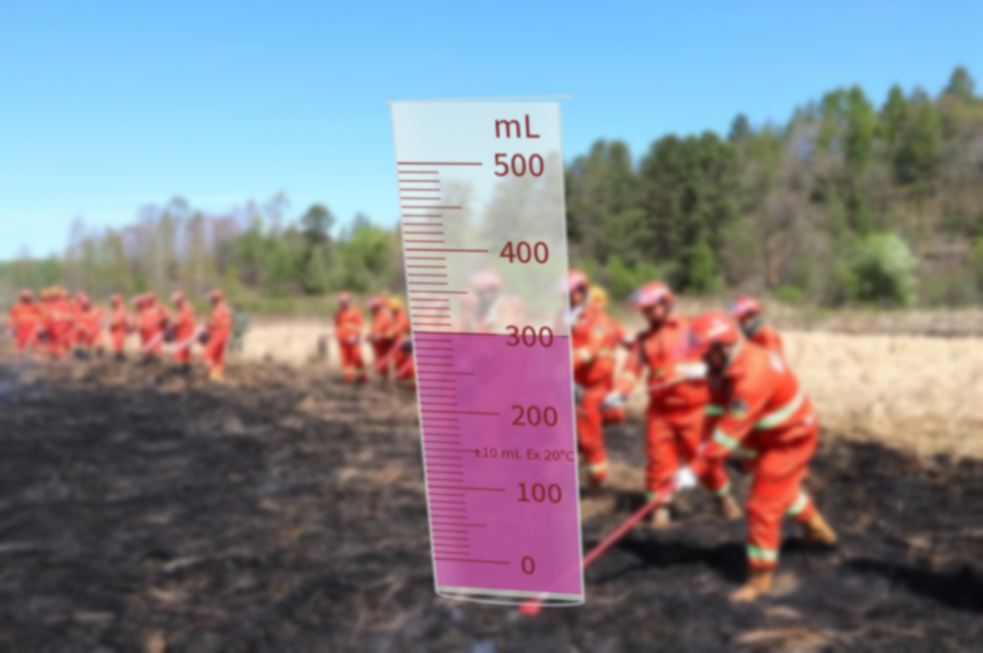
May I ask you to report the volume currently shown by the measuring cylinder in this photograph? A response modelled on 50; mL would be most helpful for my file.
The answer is 300; mL
